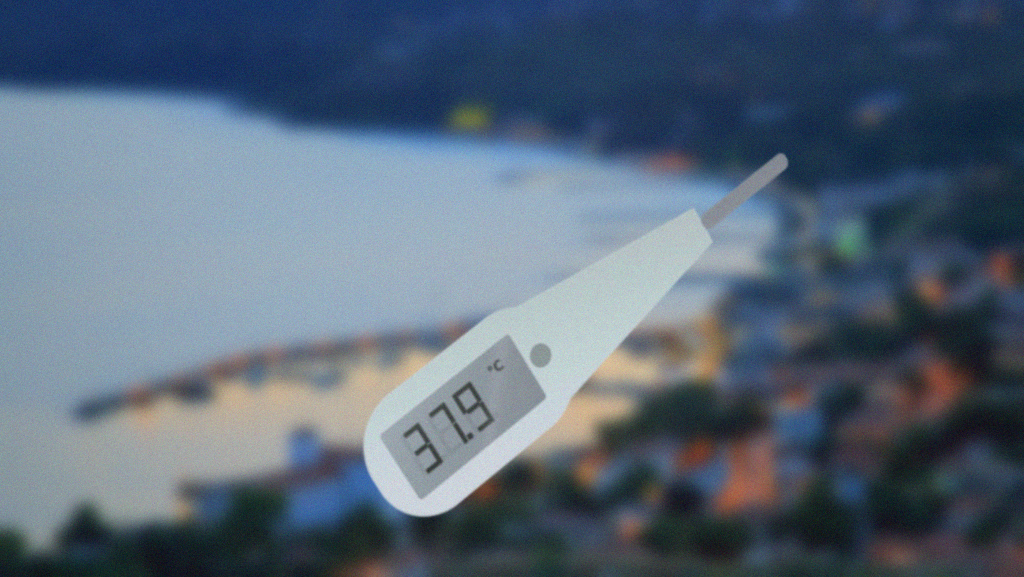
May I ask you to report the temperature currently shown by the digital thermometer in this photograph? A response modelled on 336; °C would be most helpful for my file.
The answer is 37.9; °C
